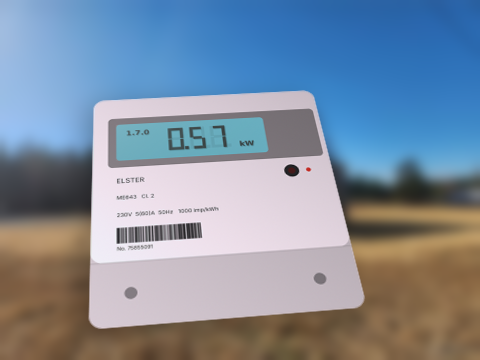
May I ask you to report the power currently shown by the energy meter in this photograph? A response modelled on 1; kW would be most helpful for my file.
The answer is 0.57; kW
